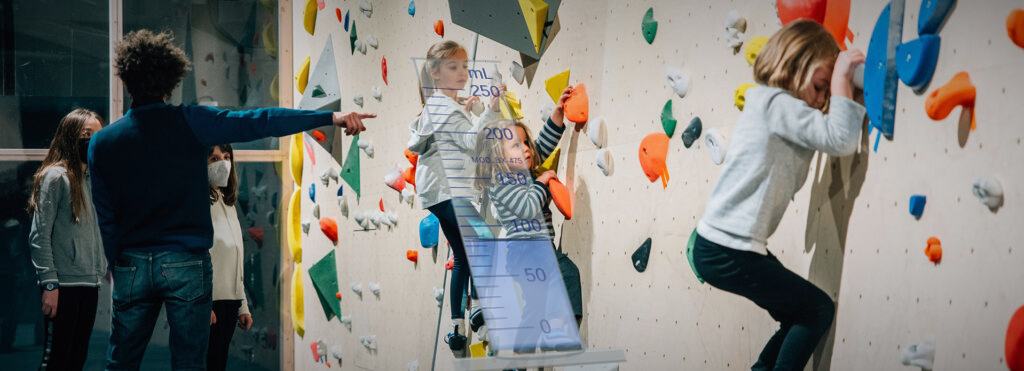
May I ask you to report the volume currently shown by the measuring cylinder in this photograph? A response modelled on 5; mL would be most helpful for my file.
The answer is 85; mL
